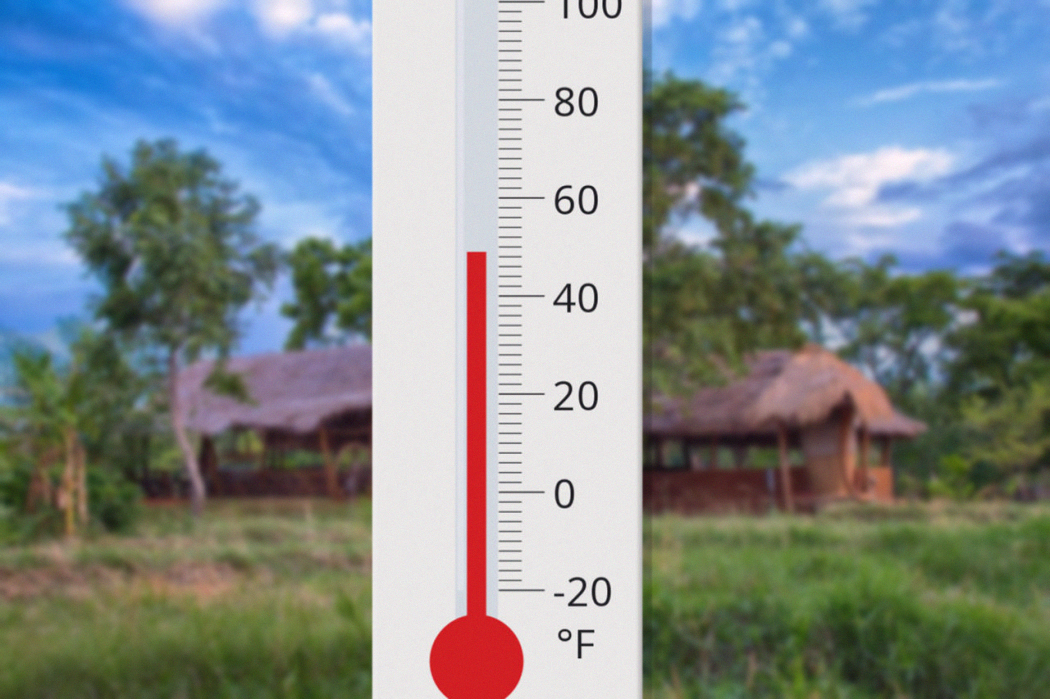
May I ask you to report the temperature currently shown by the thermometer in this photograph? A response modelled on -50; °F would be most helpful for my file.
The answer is 49; °F
